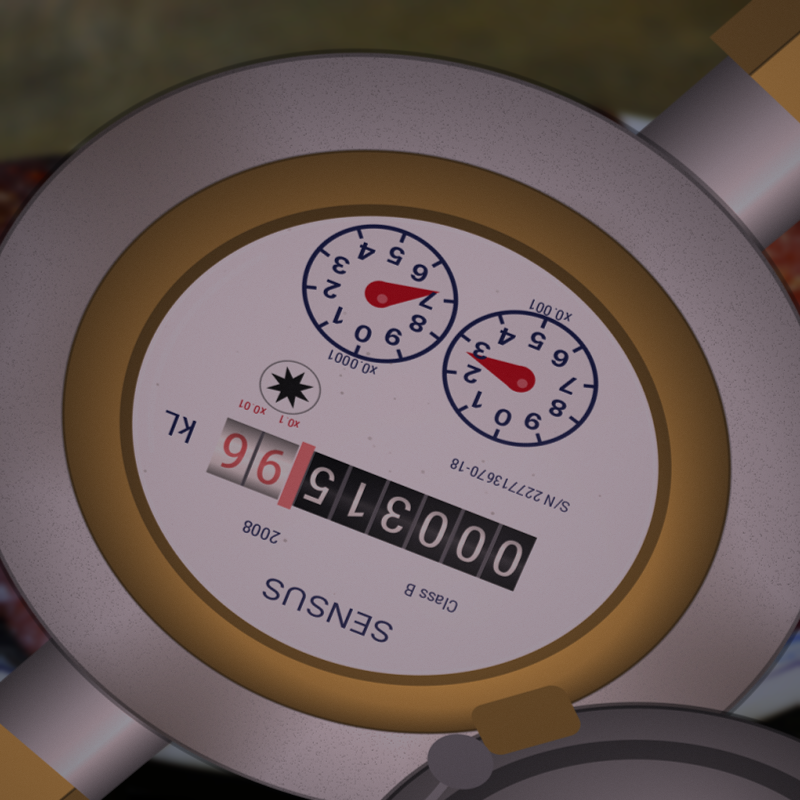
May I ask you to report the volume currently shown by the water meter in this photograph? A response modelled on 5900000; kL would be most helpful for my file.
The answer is 315.9626; kL
